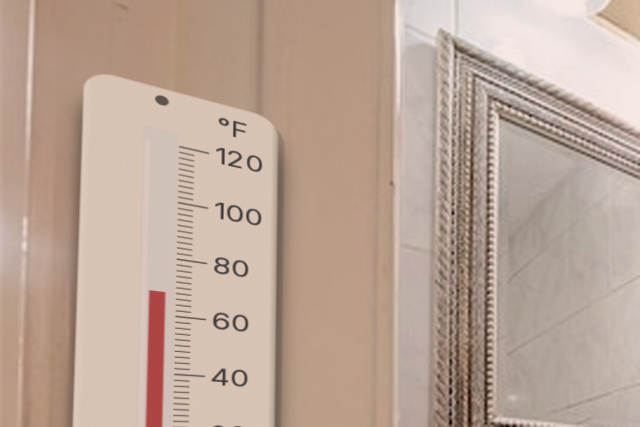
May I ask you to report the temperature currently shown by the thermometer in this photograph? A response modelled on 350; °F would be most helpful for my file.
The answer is 68; °F
